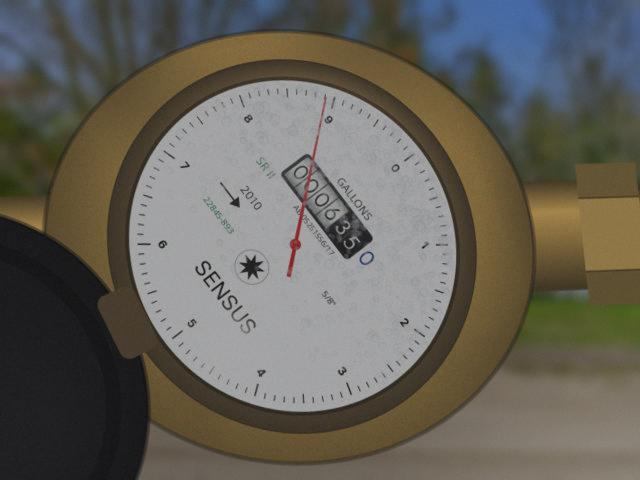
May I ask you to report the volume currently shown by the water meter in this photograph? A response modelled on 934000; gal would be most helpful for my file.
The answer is 6348.9; gal
